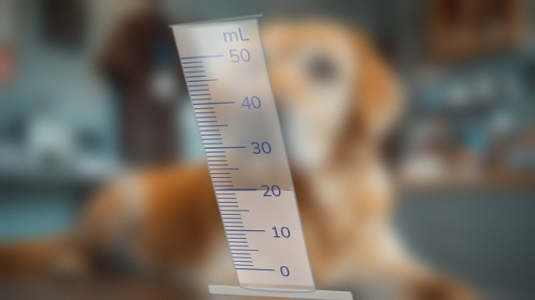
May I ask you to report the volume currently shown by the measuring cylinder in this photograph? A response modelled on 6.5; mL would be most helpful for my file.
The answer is 20; mL
